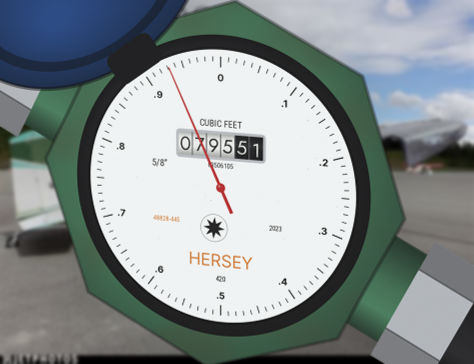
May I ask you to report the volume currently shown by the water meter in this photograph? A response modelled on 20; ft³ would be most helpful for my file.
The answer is 79550.93; ft³
